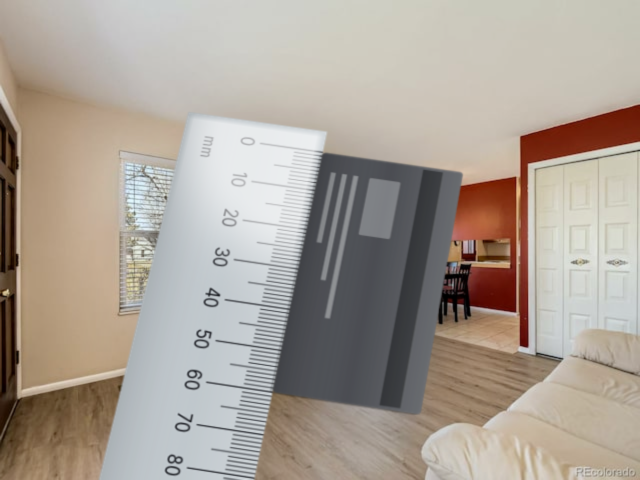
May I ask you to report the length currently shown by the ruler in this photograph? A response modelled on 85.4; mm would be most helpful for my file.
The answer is 60; mm
